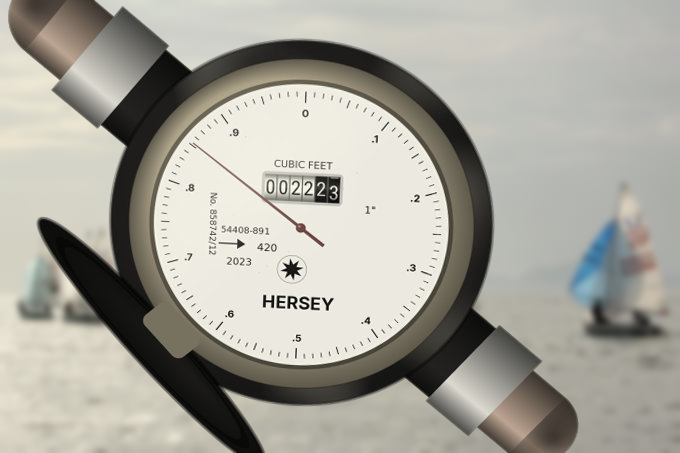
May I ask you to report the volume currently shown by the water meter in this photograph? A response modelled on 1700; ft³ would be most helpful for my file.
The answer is 2222.85; ft³
